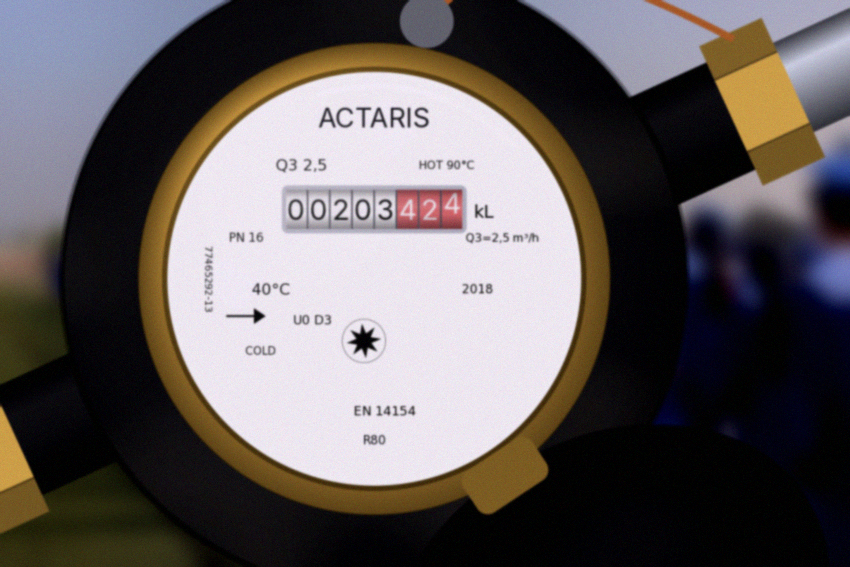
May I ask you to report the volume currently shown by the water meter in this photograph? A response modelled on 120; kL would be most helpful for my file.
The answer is 203.424; kL
